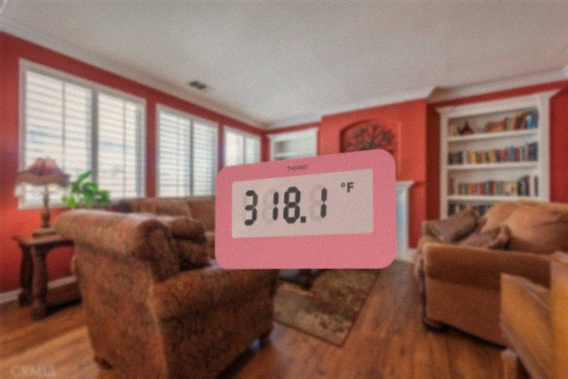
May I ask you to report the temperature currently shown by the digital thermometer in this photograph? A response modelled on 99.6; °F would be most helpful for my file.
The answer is 318.1; °F
